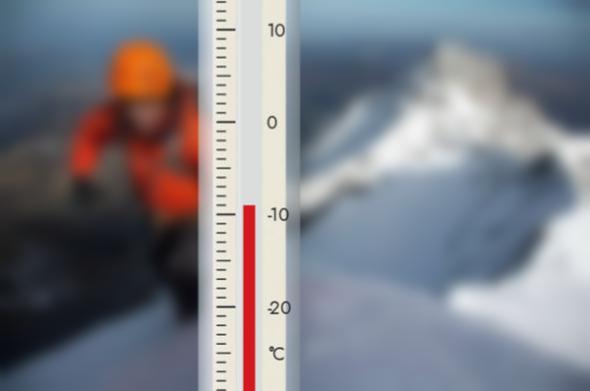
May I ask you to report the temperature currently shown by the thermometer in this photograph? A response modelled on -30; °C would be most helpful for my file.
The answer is -9; °C
